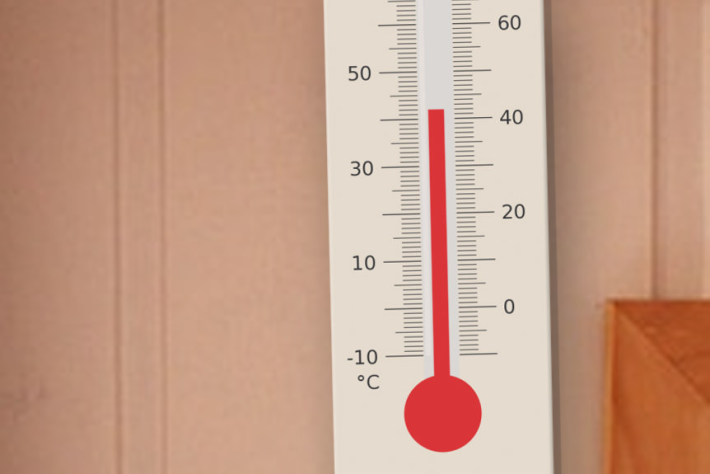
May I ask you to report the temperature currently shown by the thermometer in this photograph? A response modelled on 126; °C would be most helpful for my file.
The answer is 42; °C
